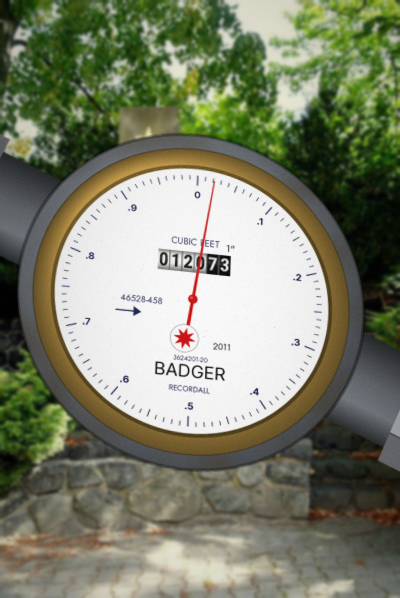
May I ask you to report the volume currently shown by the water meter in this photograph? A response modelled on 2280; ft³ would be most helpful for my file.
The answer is 12073.02; ft³
